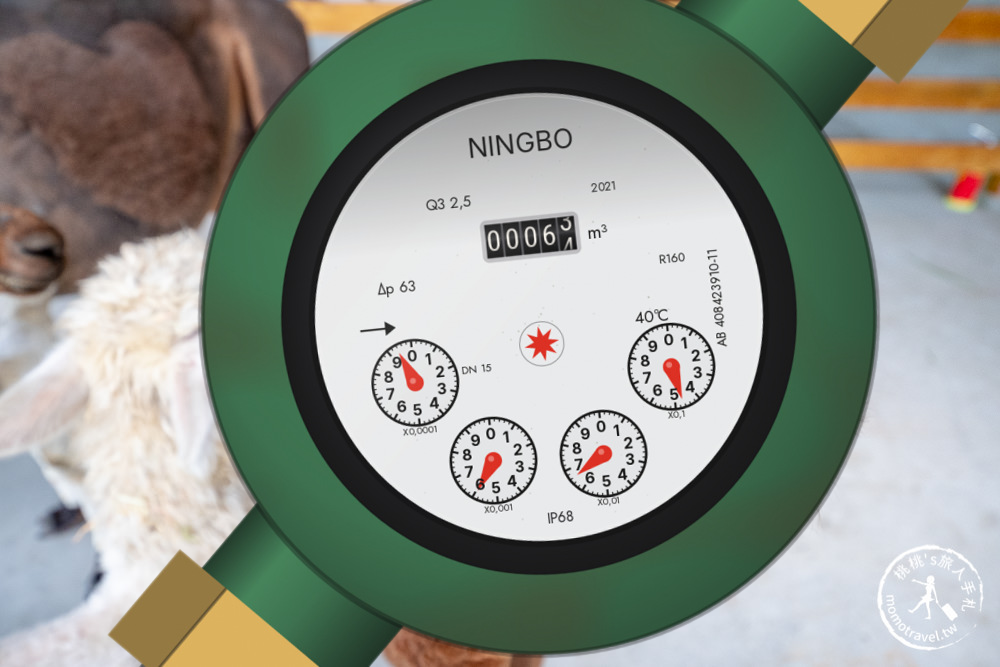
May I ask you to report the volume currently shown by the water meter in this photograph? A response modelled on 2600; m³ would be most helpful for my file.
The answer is 63.4659; m³
